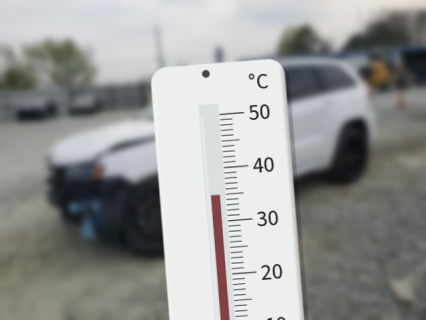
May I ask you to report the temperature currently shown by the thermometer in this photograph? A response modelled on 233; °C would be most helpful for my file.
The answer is 35; °C
